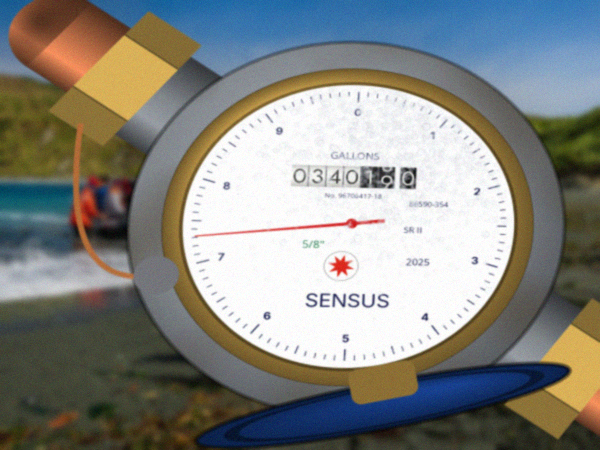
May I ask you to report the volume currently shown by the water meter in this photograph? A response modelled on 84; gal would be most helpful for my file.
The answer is 340187.3; gal
